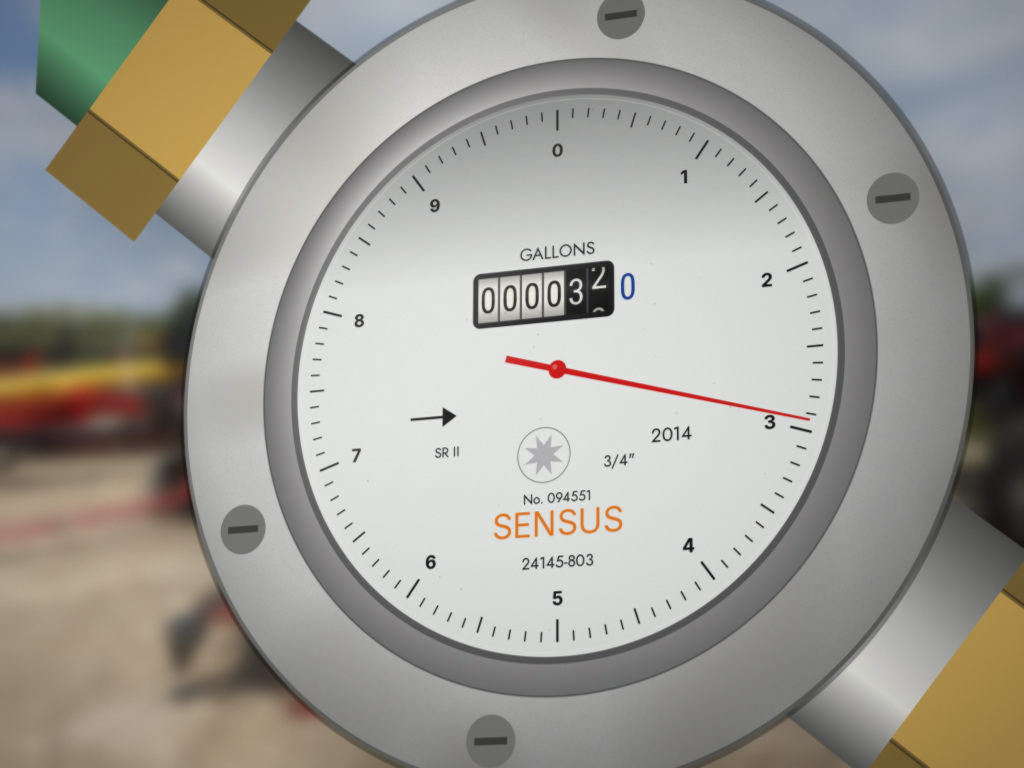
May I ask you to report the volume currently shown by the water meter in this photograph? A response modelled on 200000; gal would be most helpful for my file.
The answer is 322.9; gal
